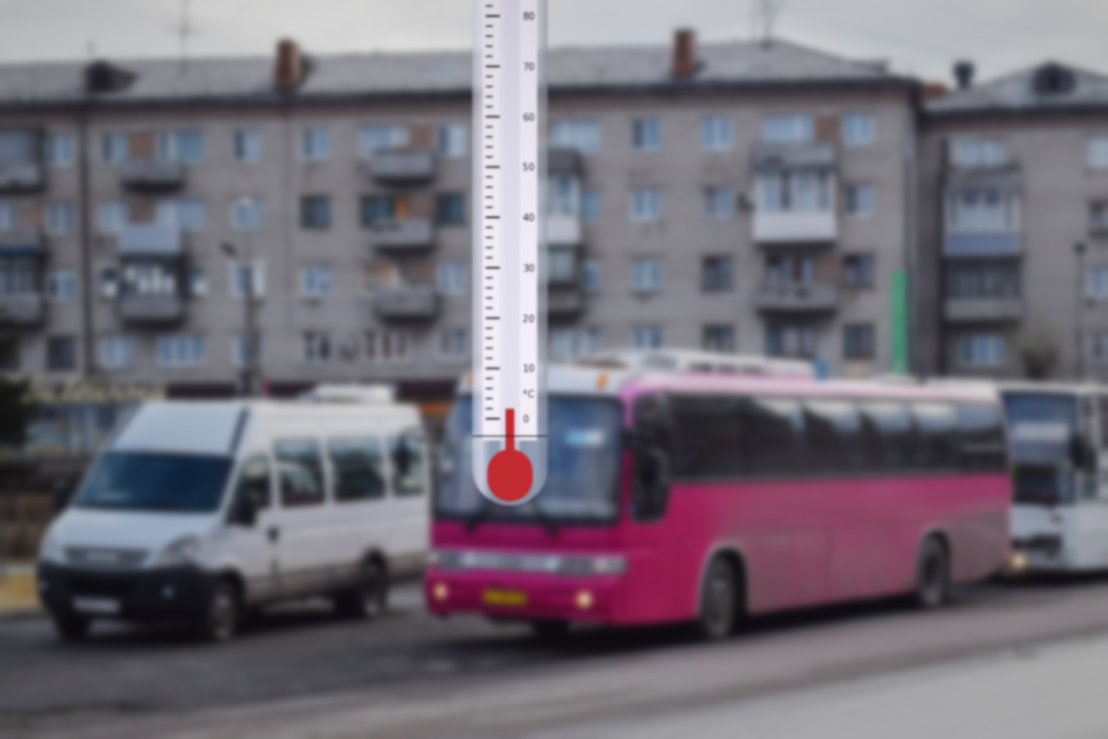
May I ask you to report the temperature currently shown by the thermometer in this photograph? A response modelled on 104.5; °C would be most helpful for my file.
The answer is 2; °C
